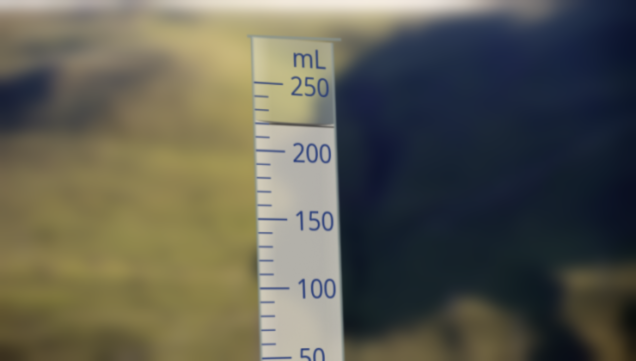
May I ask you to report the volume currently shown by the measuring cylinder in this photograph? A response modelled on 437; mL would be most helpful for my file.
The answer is 220; mL
